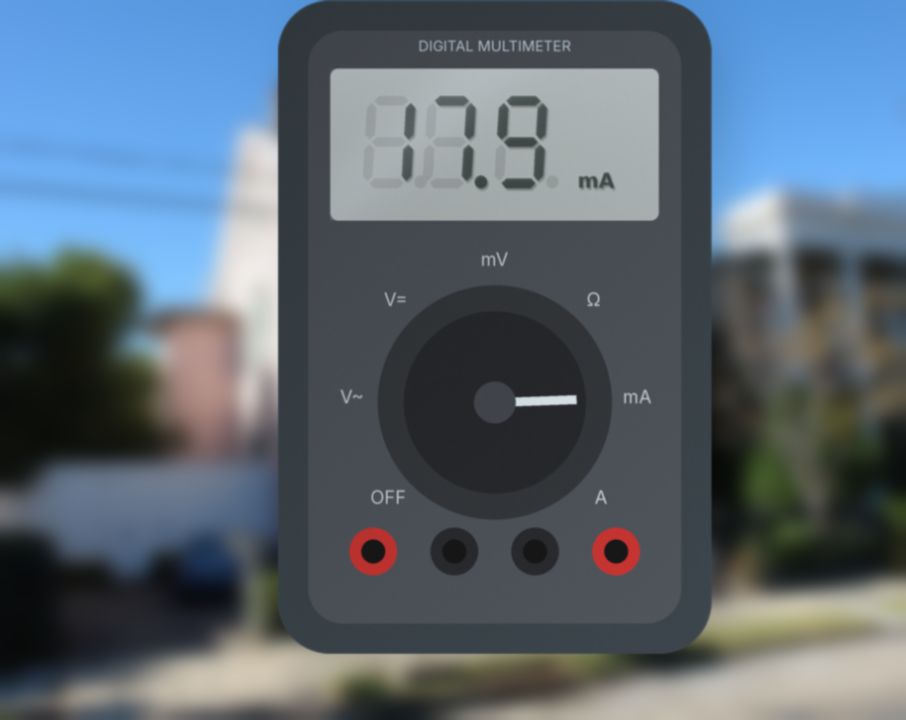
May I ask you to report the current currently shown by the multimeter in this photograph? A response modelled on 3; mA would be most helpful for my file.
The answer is 17.9; mA
